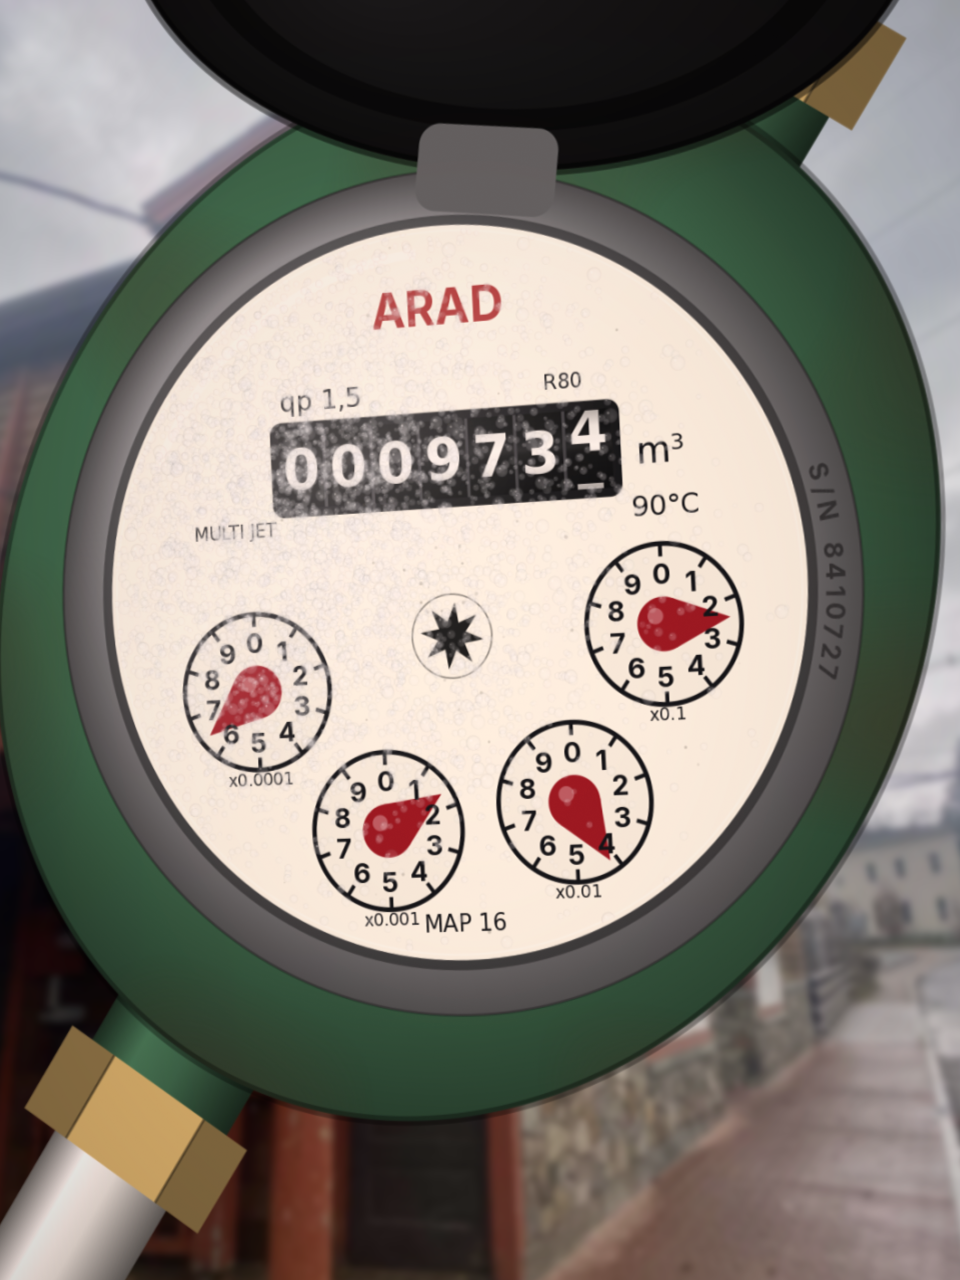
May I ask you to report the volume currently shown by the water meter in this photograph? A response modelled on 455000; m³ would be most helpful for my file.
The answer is 9734.2416; m³
